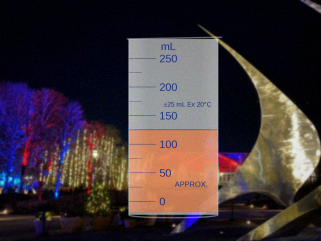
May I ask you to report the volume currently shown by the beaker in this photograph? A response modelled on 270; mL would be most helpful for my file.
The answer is 125; mL
